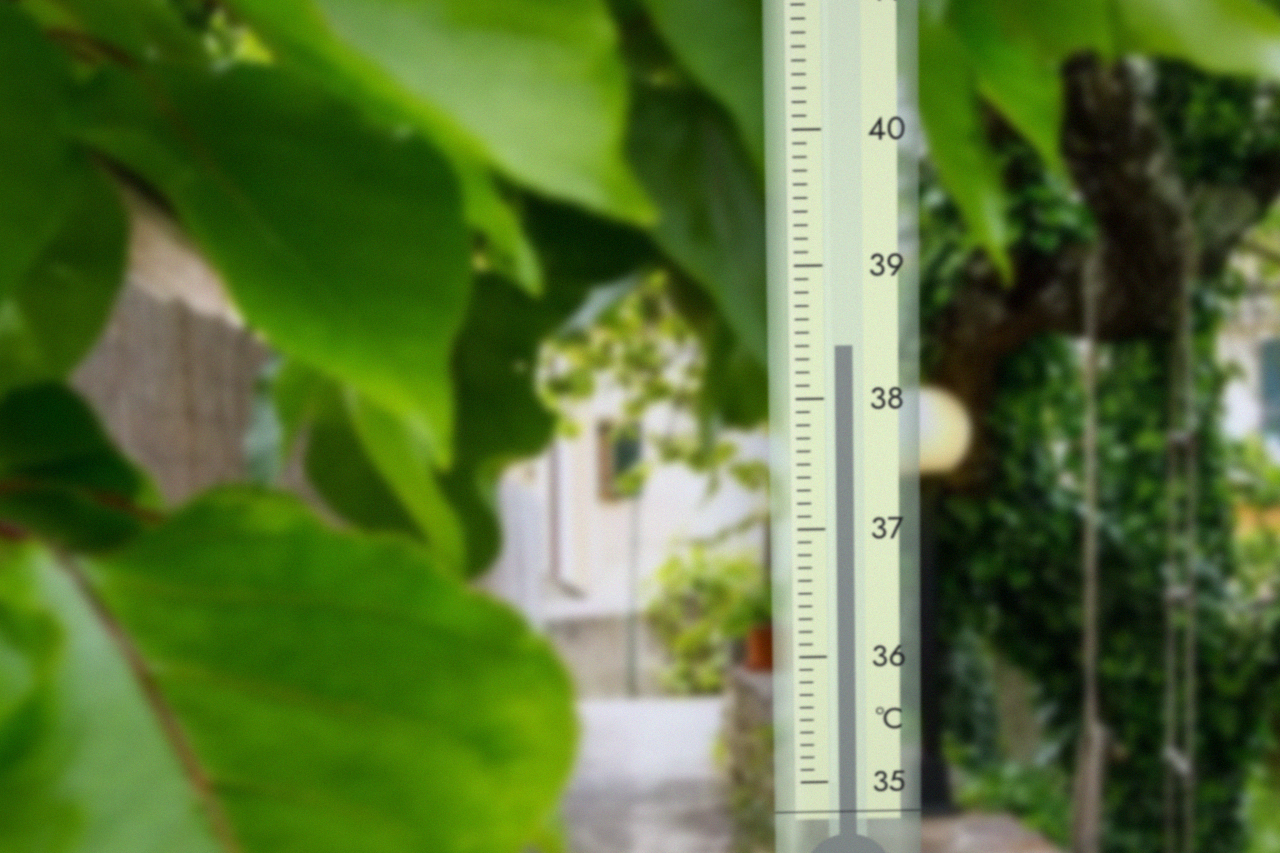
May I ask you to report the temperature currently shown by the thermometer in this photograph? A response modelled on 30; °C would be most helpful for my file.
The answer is 38.4; °C
